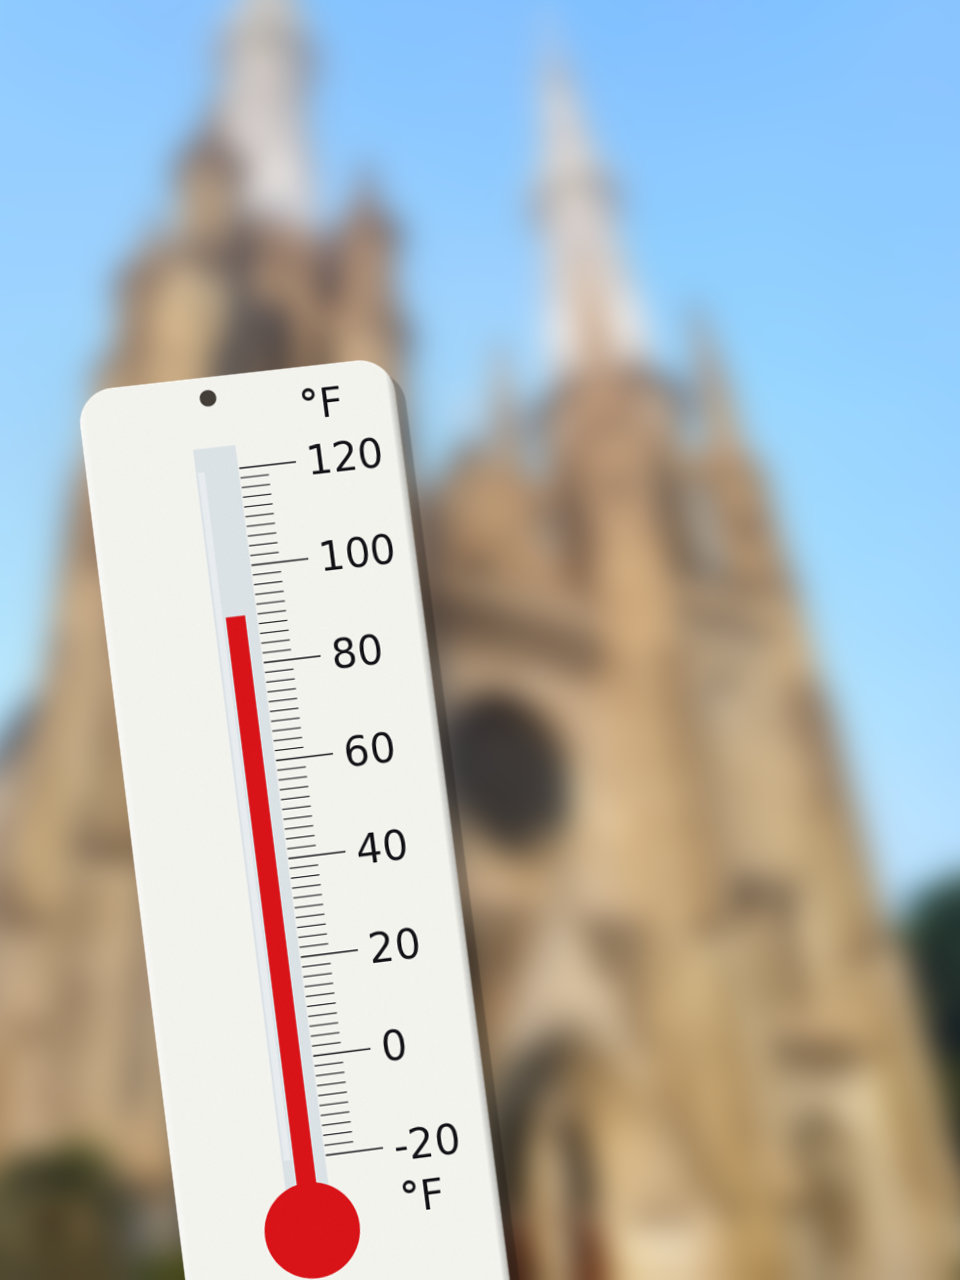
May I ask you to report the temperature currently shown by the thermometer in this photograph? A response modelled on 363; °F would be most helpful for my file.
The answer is 90; °F
